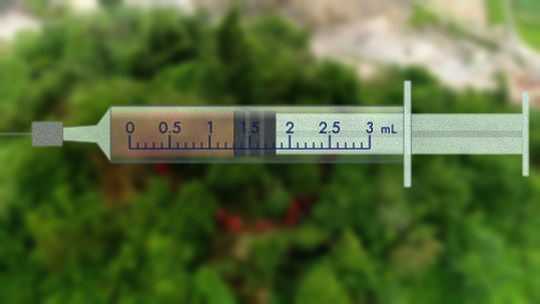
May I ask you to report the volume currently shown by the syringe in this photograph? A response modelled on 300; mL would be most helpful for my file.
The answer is 1.3; mL
